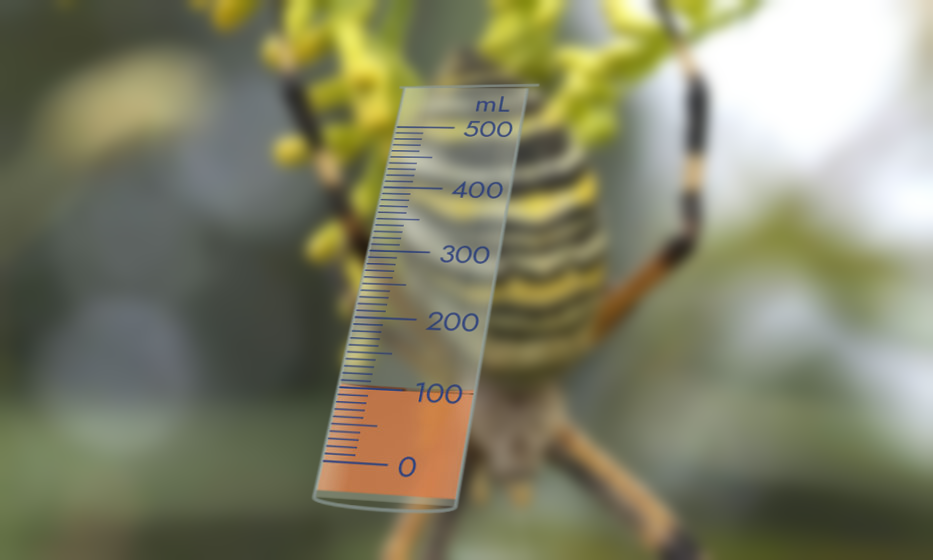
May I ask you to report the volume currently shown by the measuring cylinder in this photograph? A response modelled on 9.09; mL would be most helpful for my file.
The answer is 100; mL
